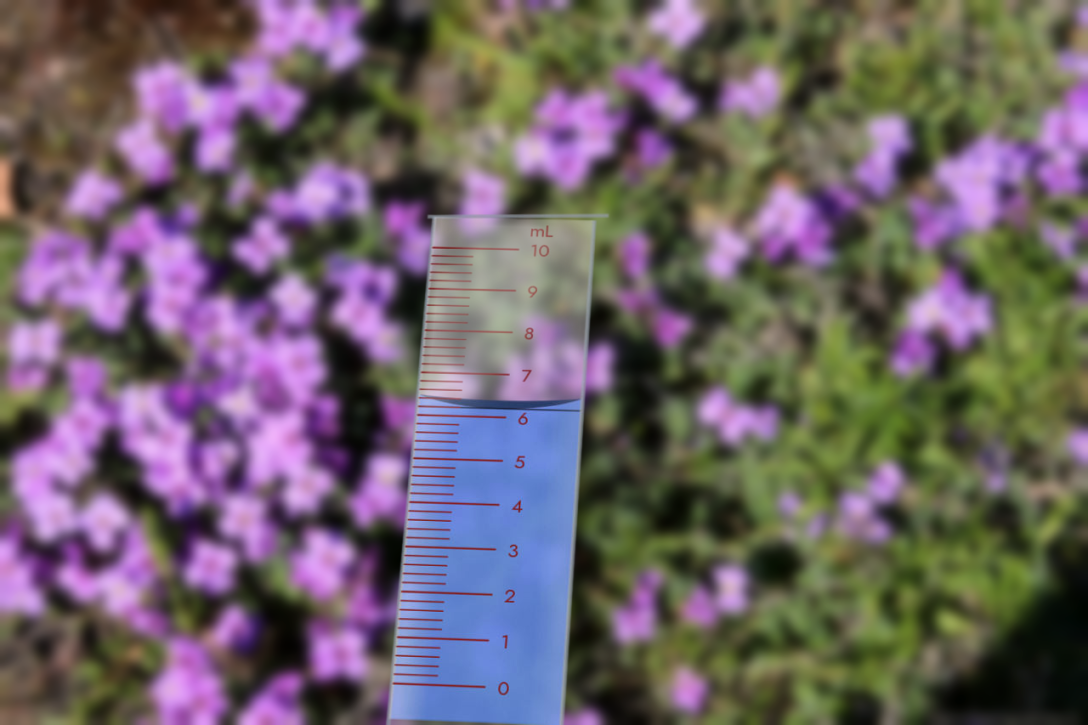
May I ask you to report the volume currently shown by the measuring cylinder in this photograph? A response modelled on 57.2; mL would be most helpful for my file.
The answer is 6.2; mL
